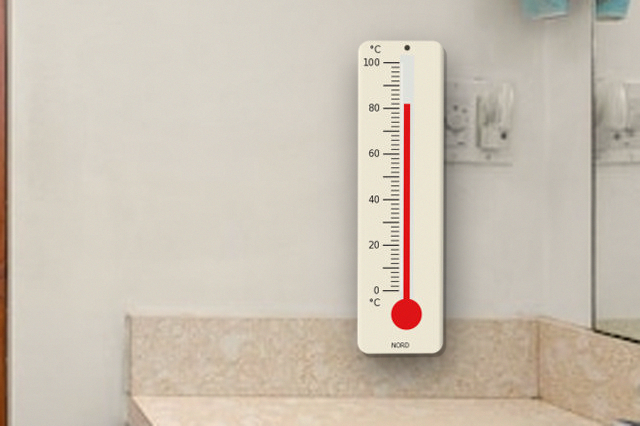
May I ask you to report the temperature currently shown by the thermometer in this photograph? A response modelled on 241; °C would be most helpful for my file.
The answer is 82; °C
